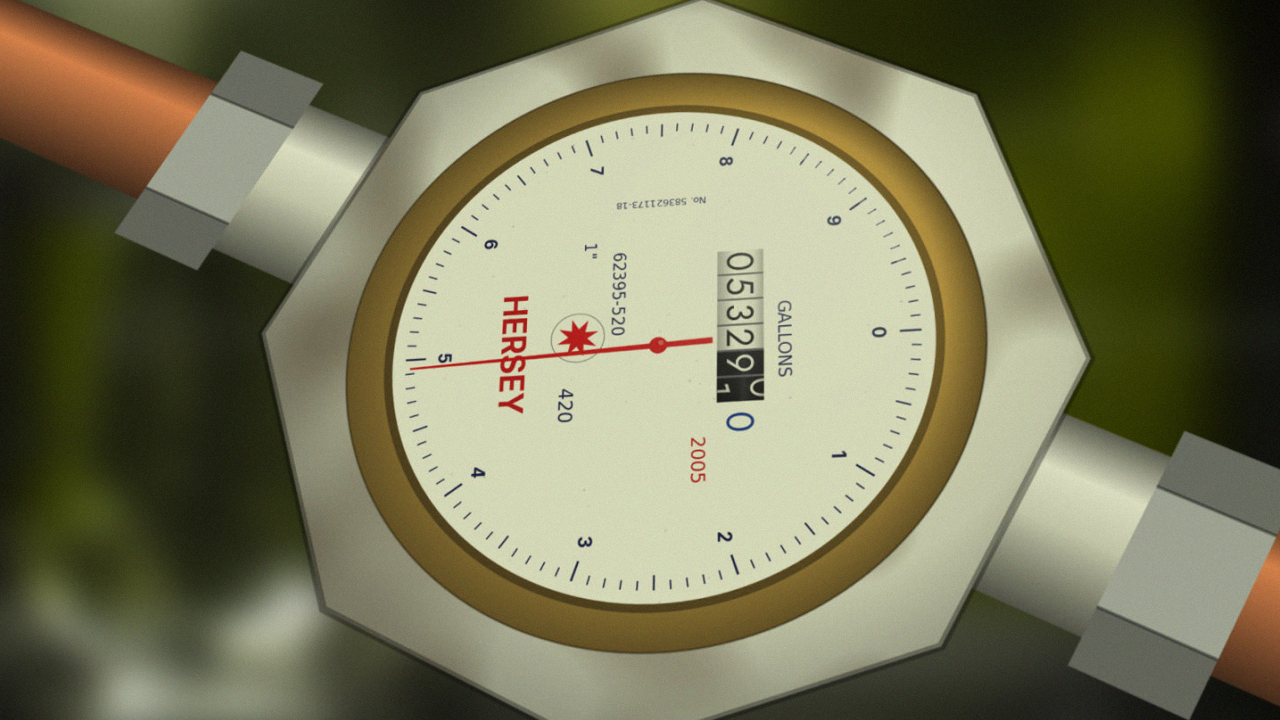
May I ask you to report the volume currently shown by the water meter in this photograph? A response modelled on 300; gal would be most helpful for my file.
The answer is 532904.9; gal
